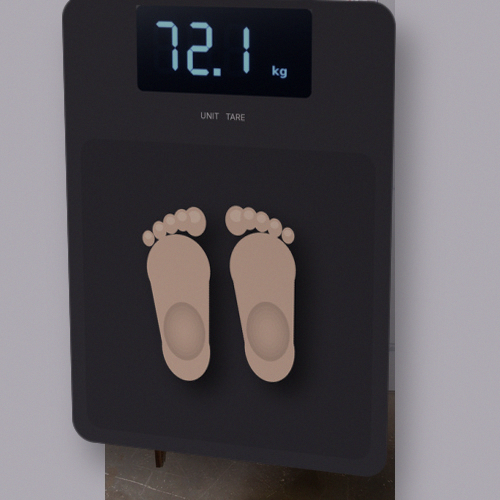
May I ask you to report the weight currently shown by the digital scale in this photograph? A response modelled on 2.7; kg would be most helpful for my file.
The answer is 72.1; kg
